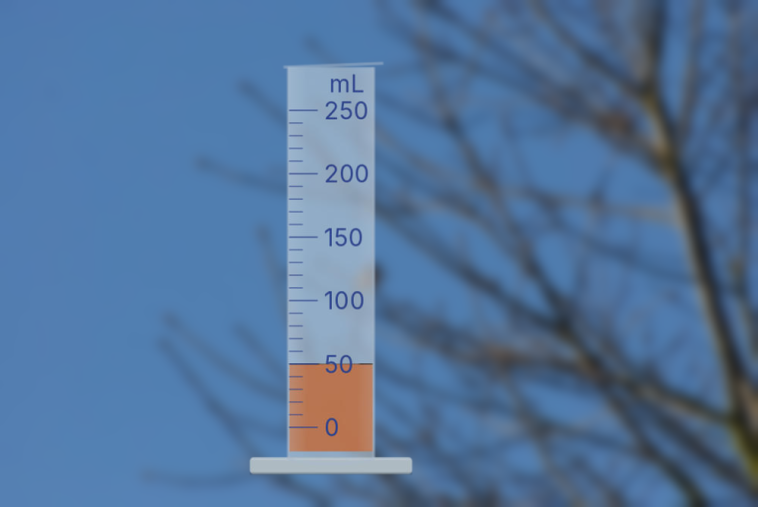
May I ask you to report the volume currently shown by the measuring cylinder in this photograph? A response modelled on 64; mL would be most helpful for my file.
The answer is 50; mL
